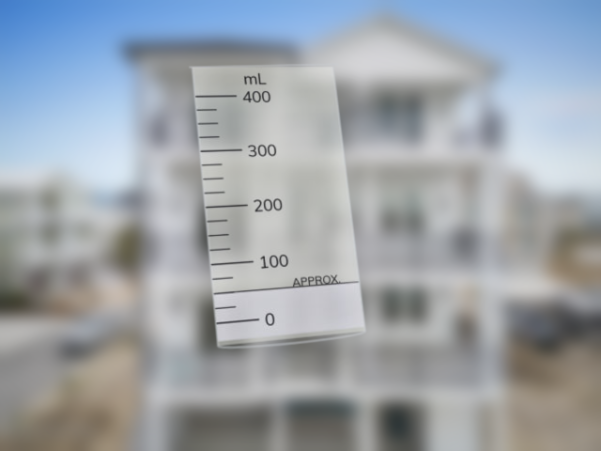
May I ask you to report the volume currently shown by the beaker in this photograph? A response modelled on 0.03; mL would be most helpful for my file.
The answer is 50; mL
